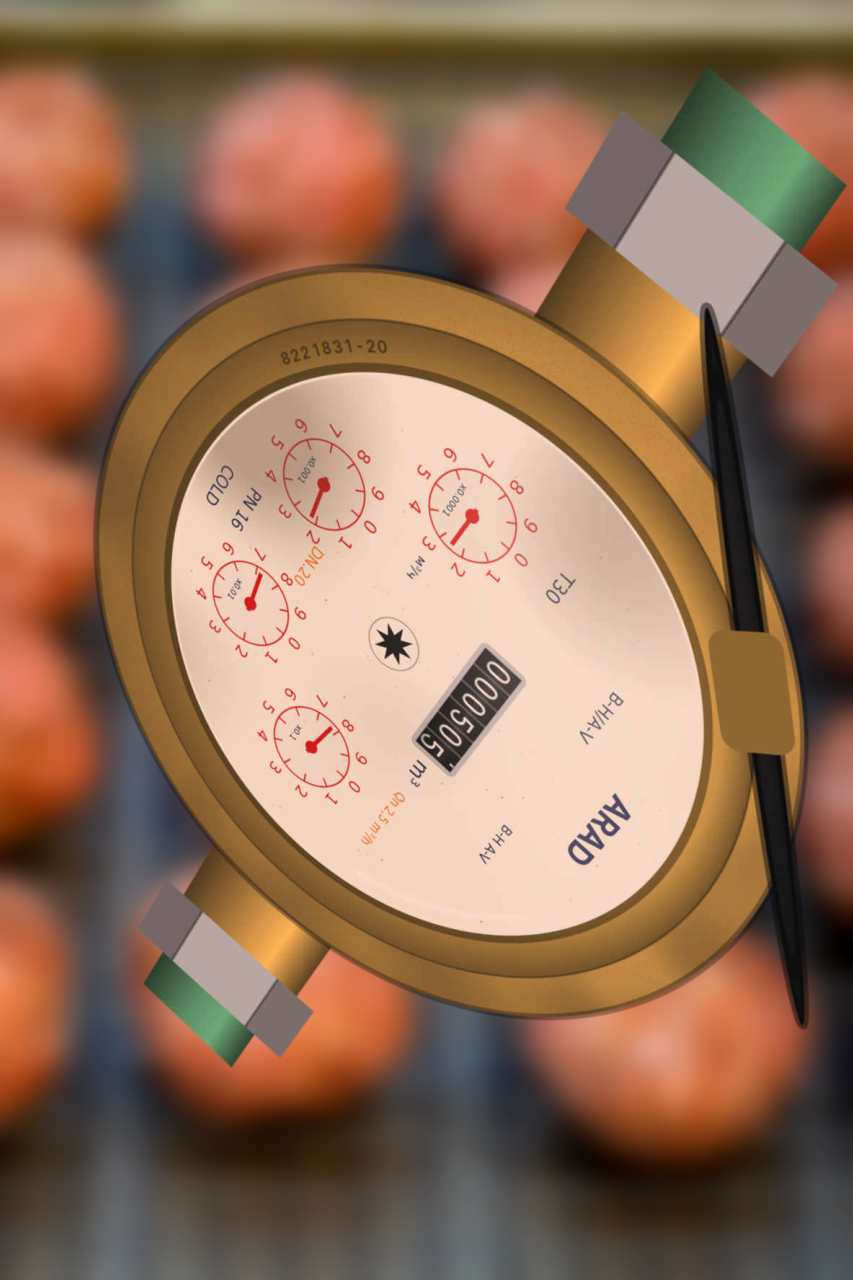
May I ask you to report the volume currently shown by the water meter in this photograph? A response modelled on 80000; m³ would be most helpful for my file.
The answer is 504.7722; m³
